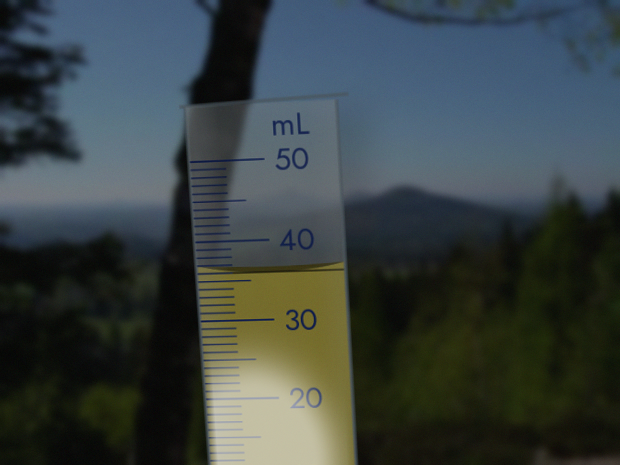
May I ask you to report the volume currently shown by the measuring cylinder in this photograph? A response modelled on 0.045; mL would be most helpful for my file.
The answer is 36; mL
